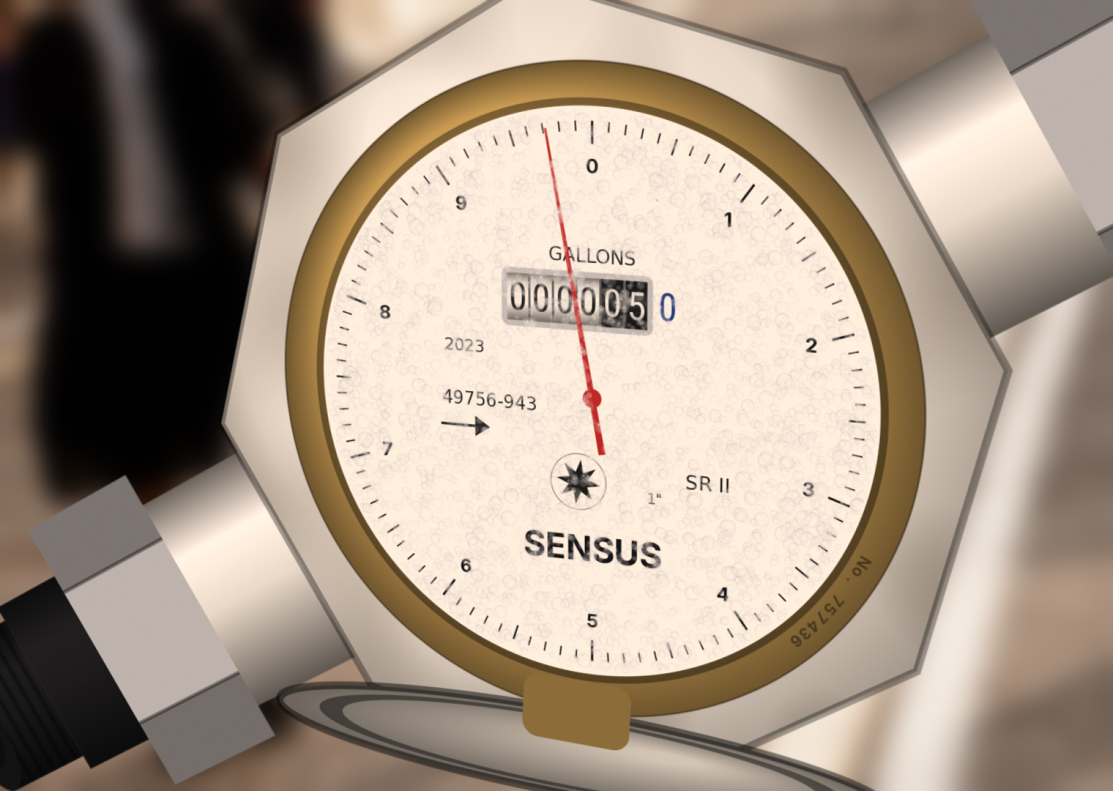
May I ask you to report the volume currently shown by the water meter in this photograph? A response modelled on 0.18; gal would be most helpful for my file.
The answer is 49.7; gal
